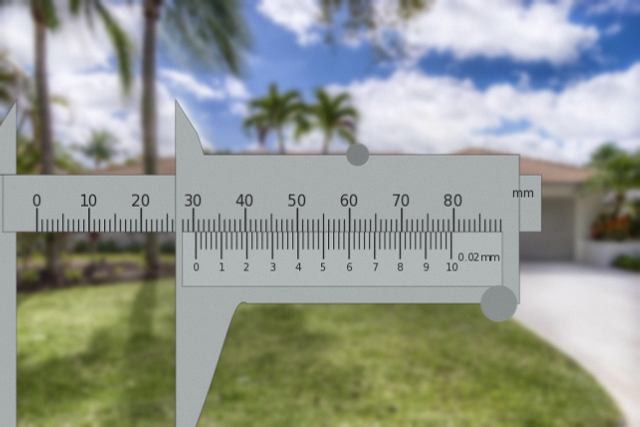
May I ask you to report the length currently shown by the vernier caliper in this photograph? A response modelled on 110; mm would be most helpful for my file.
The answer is 30.5; mm
